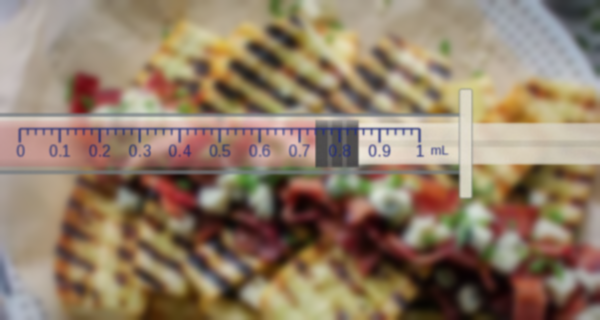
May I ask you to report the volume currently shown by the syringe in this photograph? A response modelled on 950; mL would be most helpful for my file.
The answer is 0.74; mL
